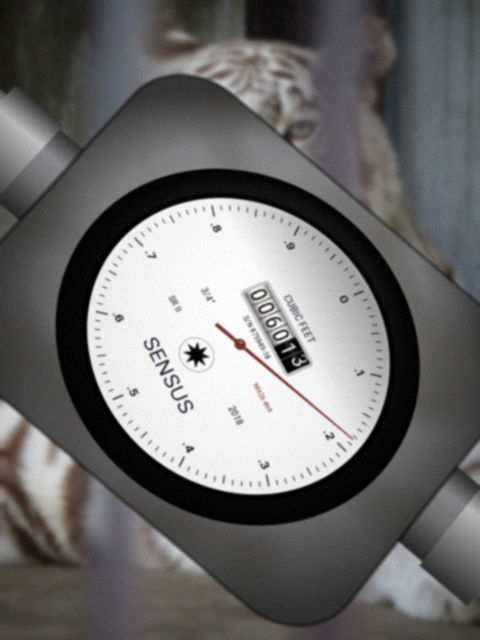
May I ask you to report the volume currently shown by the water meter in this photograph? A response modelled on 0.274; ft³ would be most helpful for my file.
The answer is 6013.18; ft³
